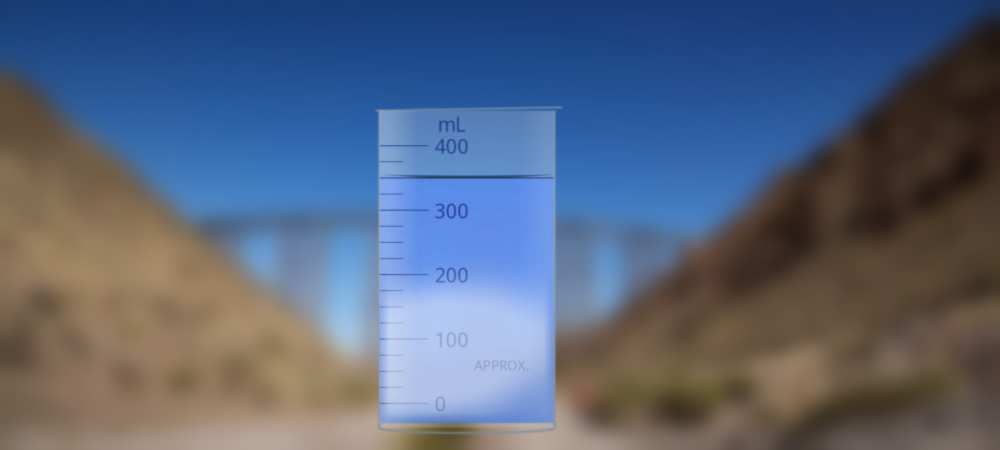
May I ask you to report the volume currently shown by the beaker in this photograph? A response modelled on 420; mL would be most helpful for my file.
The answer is 350; mL
